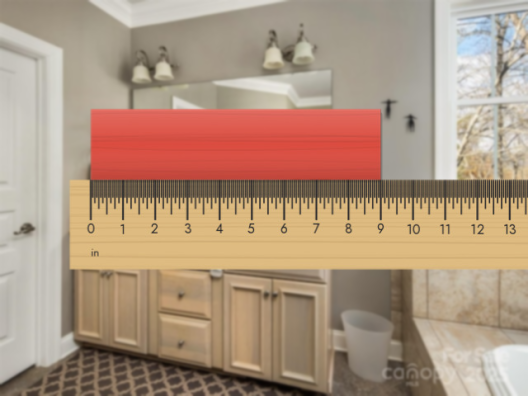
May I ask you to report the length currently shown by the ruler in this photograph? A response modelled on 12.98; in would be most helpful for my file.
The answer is 9; in
